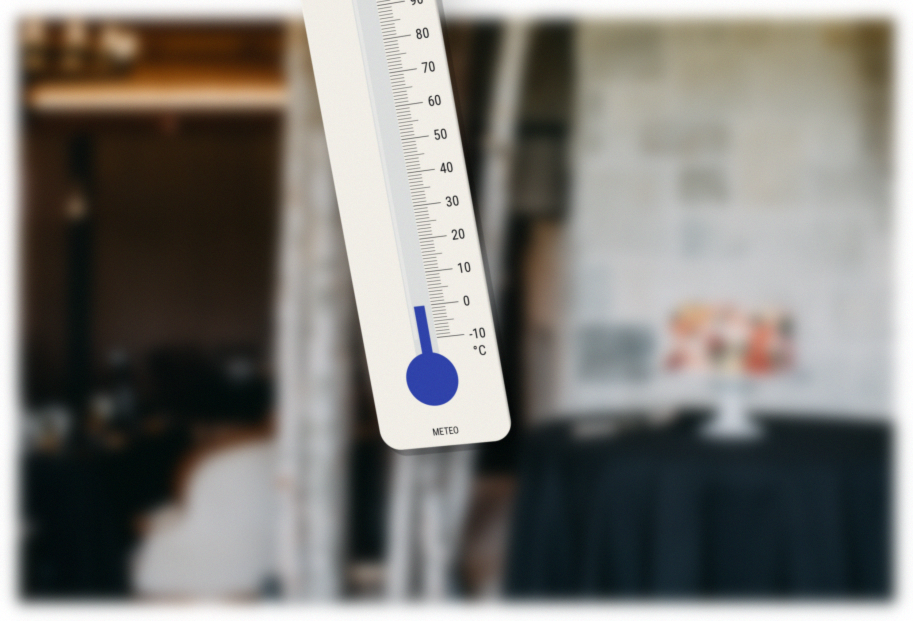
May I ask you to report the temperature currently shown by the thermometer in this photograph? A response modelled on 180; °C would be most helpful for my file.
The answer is 0; °C
